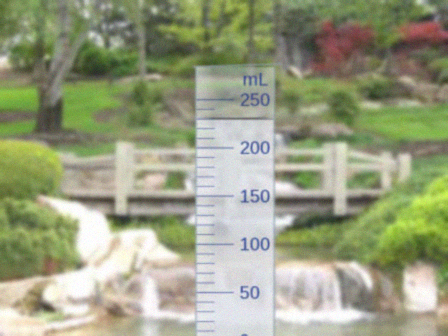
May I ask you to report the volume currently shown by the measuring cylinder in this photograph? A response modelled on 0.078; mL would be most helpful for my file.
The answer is 230; mL
